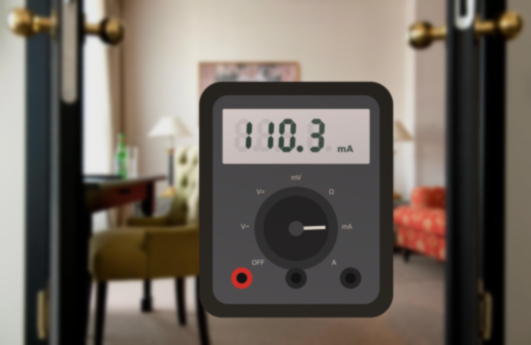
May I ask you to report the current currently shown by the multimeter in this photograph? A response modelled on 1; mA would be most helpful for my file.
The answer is 110.3; mA
